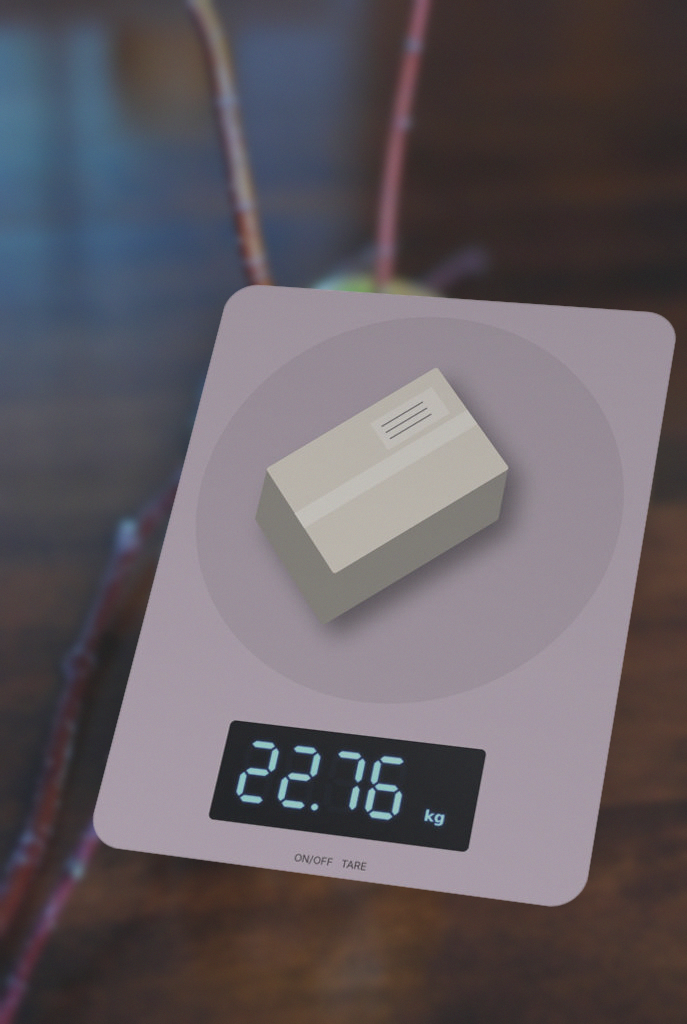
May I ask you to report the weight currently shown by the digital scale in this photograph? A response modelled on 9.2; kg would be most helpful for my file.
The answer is 22.76; kg
